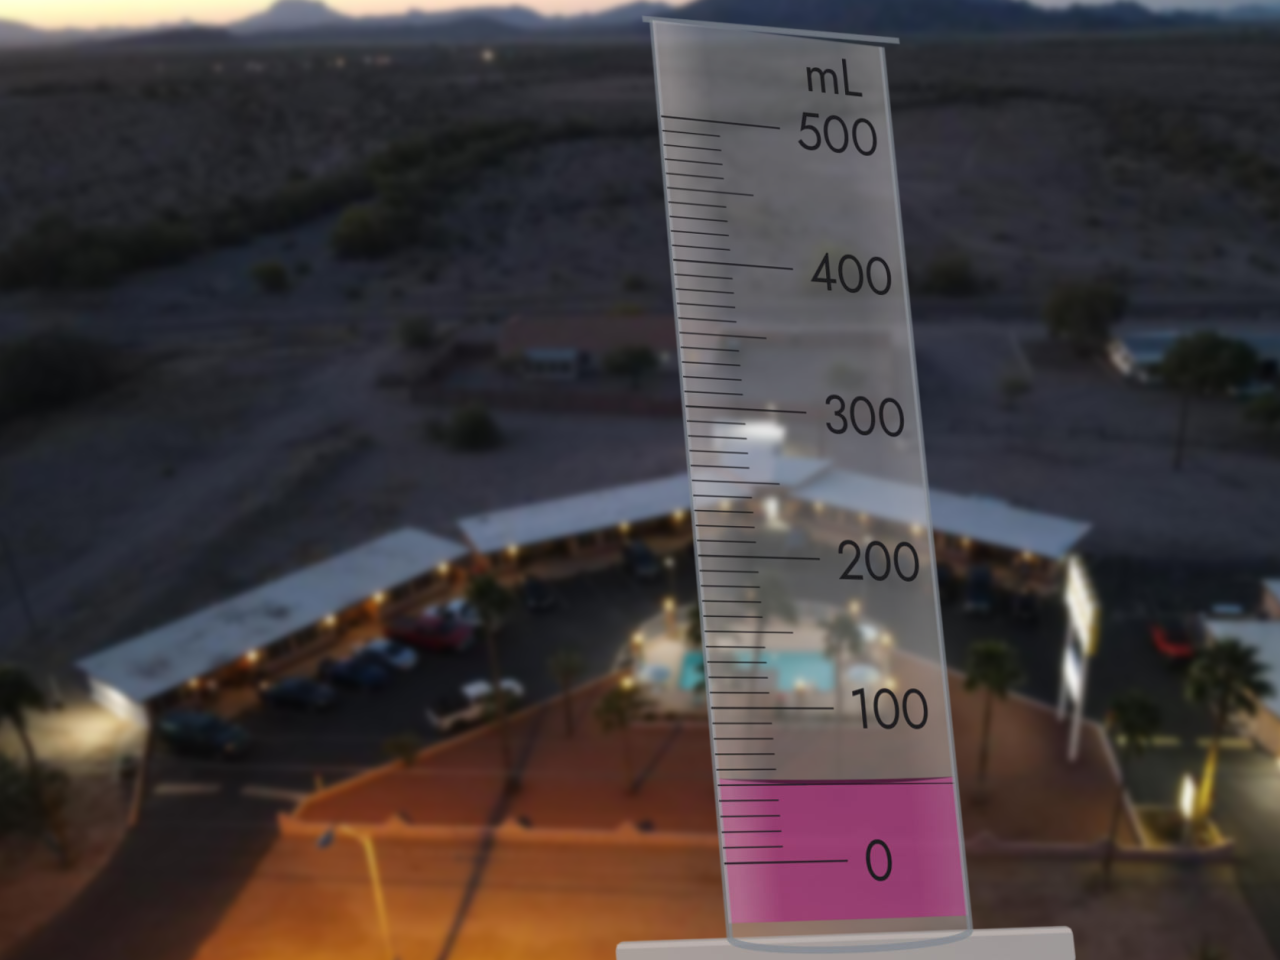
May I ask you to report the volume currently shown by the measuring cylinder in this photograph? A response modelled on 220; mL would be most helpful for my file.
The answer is 50; mL
